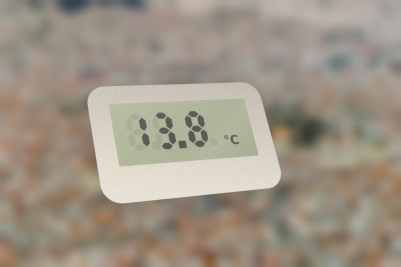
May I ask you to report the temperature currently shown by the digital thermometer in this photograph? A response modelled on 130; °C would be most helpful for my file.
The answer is 13.8; °C
